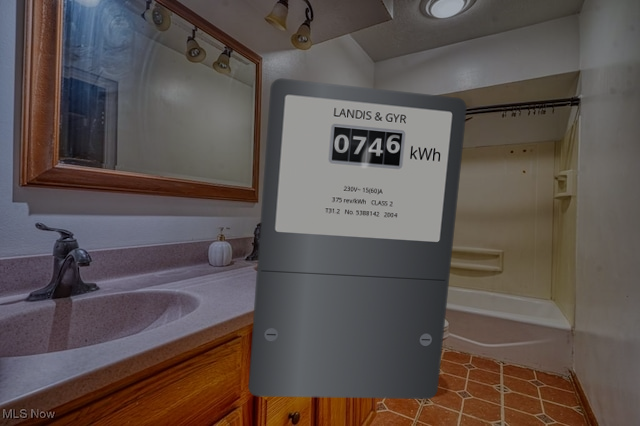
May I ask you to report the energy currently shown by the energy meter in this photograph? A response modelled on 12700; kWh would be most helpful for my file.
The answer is 746; kWh
